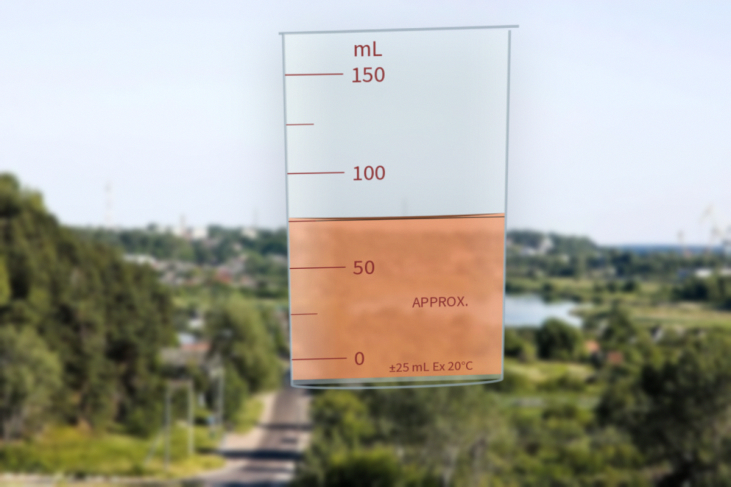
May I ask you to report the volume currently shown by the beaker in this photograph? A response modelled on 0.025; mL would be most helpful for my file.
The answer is 75; mL
